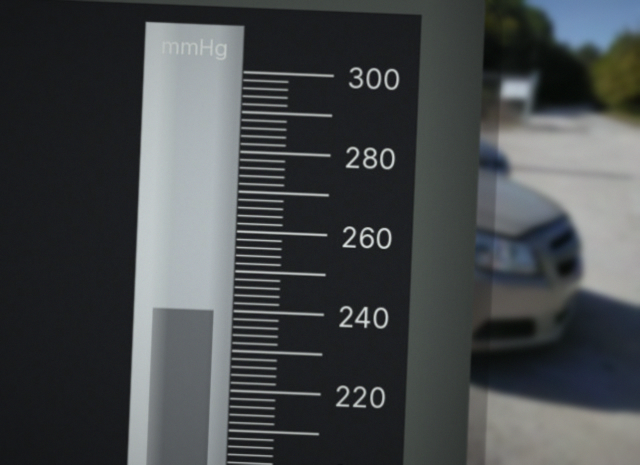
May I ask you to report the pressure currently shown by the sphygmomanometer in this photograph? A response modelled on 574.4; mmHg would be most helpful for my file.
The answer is 240; mmHg
